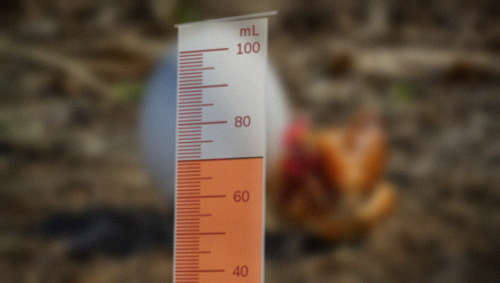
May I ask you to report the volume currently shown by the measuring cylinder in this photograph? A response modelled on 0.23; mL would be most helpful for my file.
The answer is 70; mL
